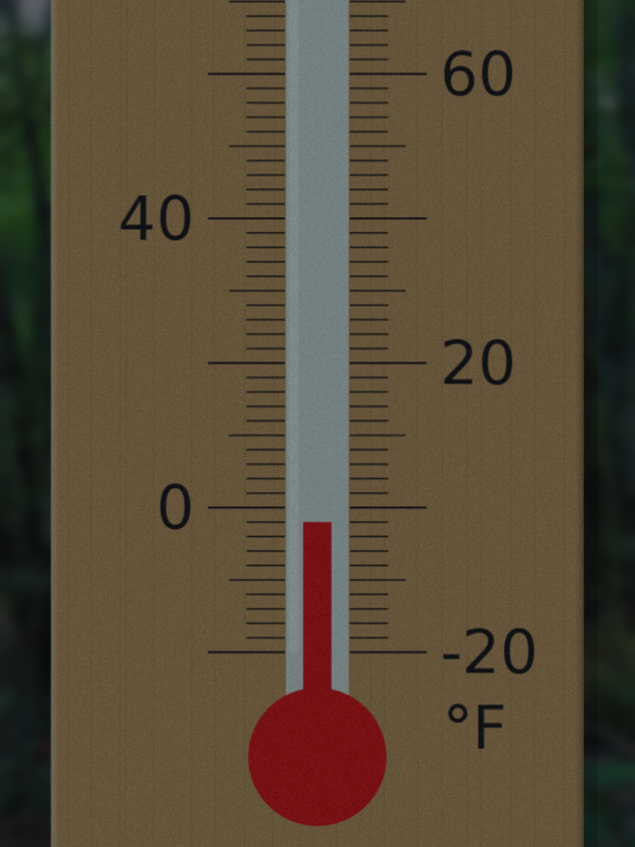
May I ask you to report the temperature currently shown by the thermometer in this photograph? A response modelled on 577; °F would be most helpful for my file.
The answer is -2; °F
